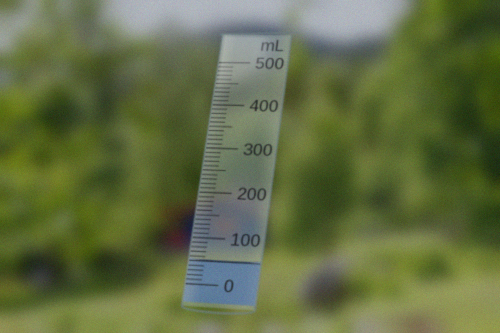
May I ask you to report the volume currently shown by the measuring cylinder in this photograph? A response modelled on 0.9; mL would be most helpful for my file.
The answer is 50; mL
